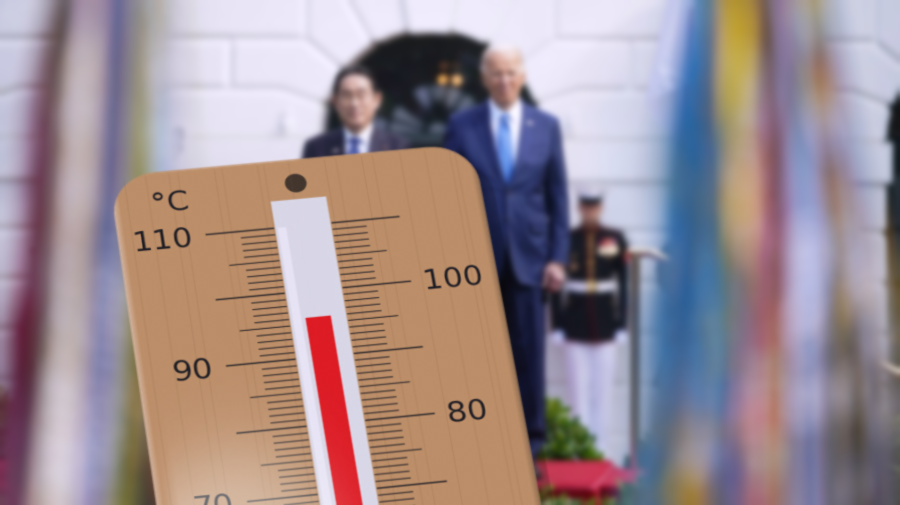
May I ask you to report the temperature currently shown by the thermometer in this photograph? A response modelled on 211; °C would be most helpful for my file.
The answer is 96; °C
